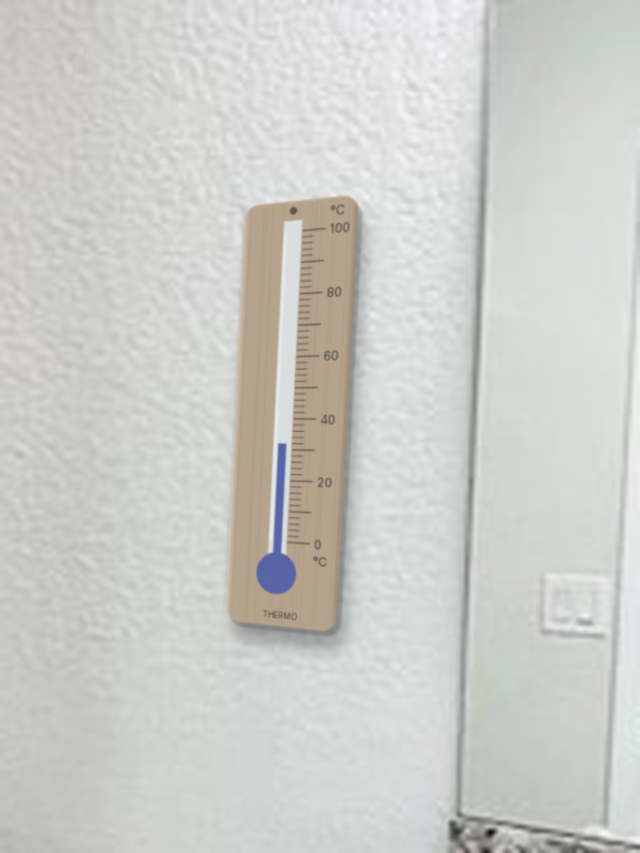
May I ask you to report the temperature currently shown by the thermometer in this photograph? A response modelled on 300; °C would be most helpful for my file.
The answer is 32; °C
